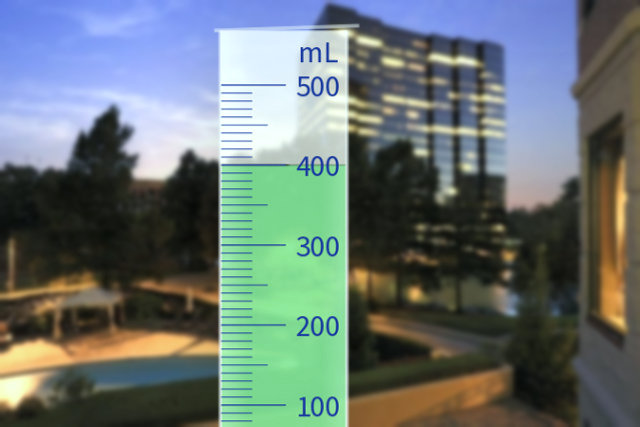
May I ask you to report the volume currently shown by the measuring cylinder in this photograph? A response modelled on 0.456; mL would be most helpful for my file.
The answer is 400; mL
